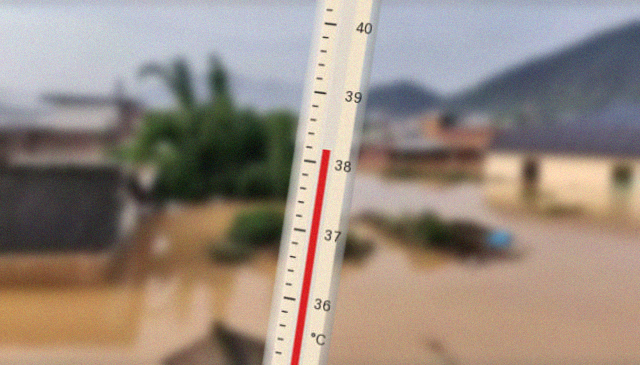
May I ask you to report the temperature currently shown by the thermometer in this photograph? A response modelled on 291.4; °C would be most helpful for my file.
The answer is 38.2; °C
